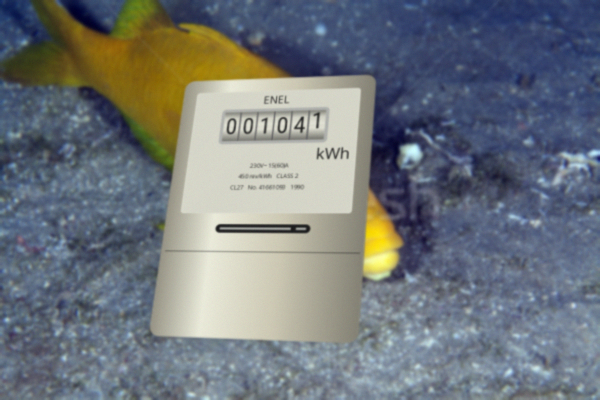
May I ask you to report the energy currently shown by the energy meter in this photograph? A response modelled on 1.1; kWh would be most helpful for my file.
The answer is 1041; kWh
